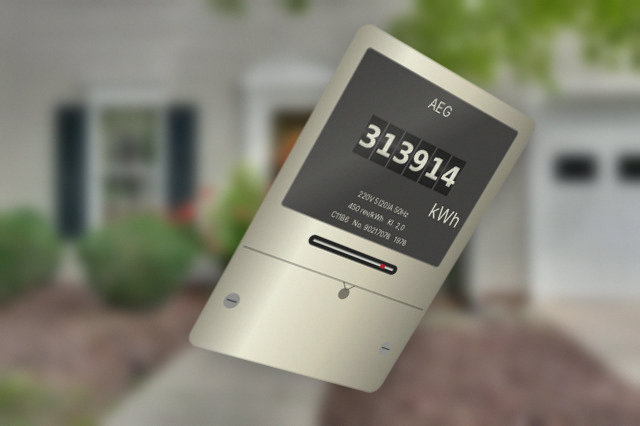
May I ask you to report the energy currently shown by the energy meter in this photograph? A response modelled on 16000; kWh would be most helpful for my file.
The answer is 313914; kWh
